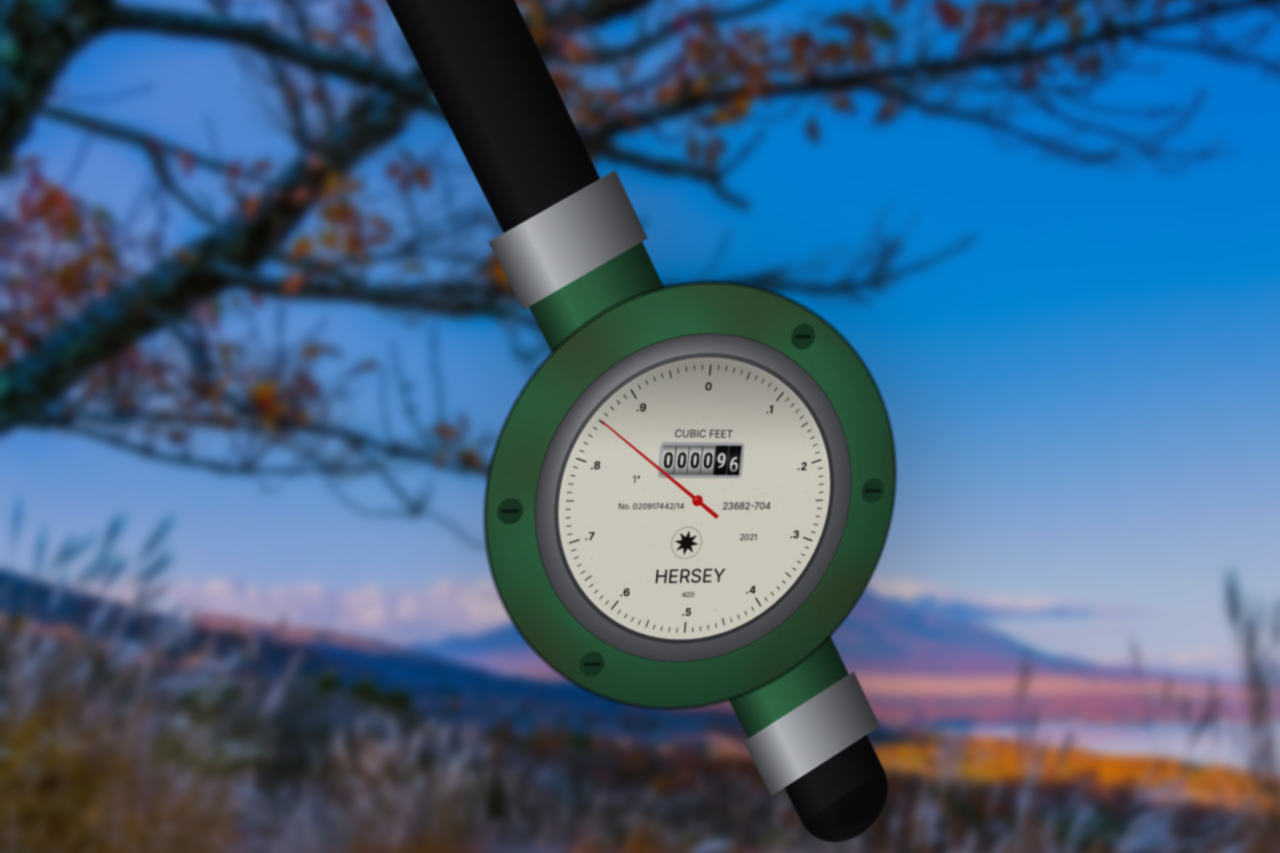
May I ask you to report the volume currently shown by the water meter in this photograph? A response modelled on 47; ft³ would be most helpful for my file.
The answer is 95.85; ft³
